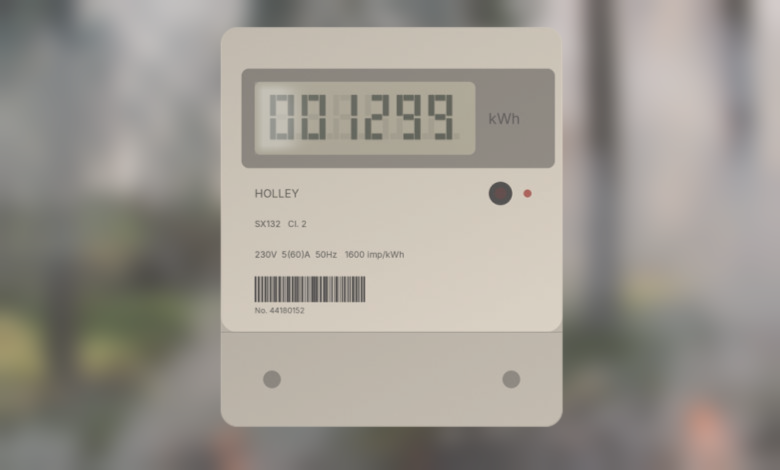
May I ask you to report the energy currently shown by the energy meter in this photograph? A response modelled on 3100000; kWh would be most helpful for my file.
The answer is 1299; kWh
